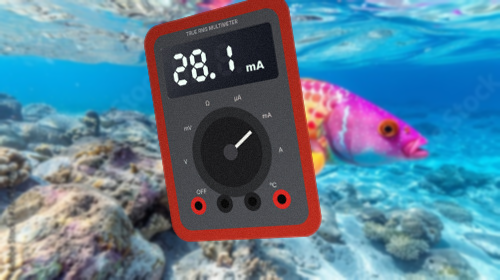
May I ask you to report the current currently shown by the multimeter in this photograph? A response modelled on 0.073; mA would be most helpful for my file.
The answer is 28.1; mA
